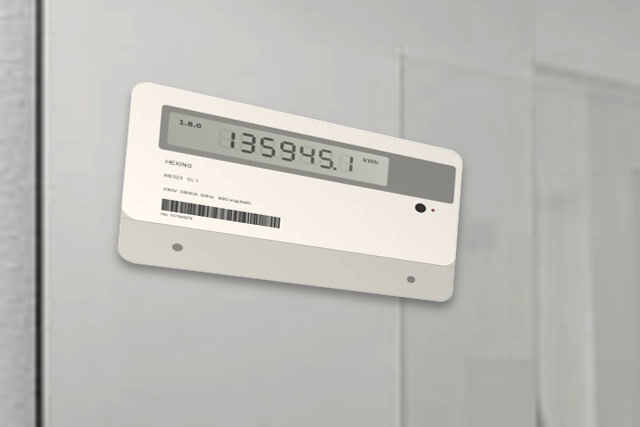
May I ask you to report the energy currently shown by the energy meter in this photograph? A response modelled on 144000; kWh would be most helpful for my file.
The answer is 135945.1; kWh
